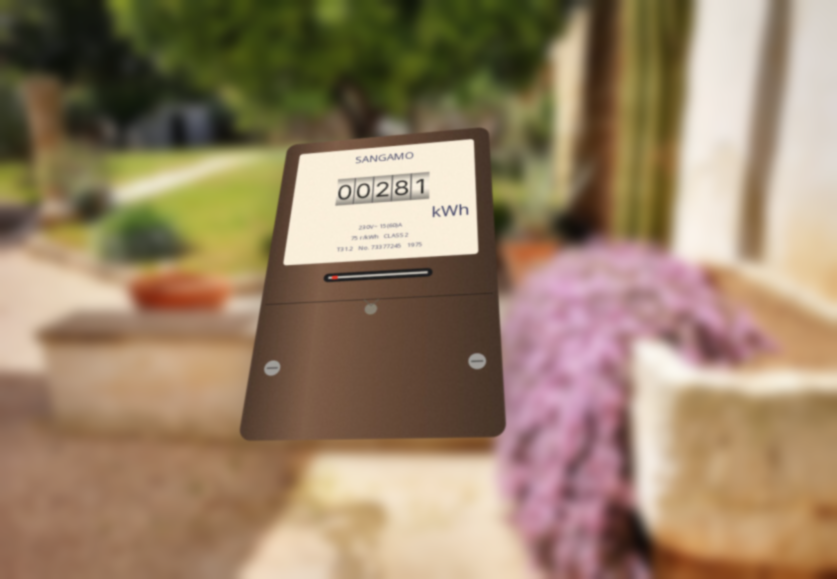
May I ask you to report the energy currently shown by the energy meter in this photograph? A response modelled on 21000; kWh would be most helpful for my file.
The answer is 281; kWh
